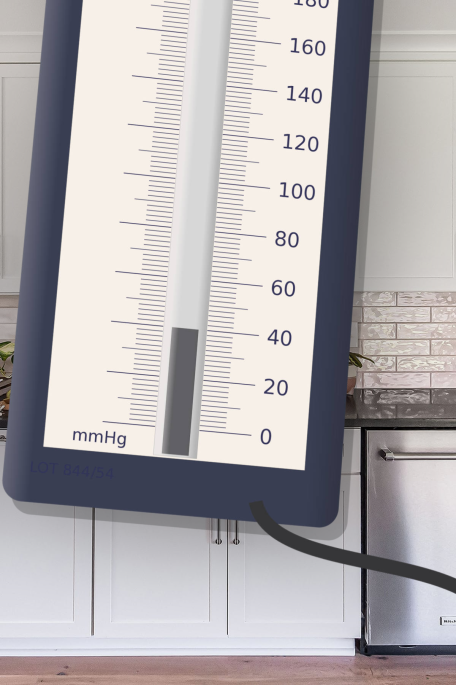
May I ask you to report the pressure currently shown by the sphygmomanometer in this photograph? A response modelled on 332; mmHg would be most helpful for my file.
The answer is 40; mmHg
